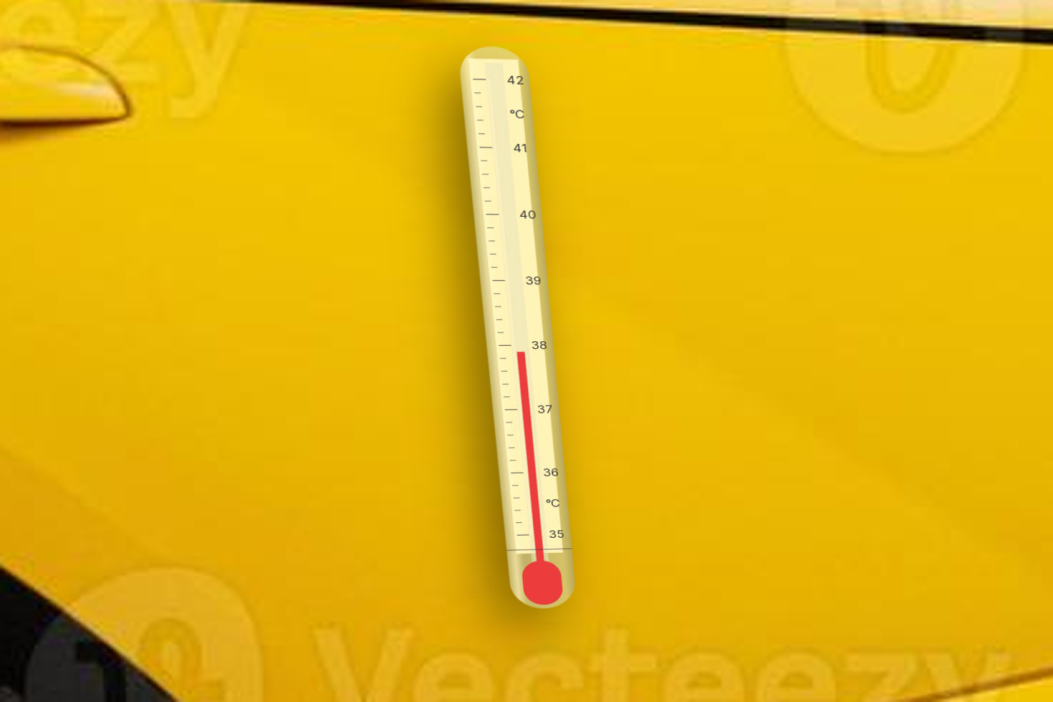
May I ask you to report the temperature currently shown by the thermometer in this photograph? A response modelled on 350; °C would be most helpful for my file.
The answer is 37.9; °C
